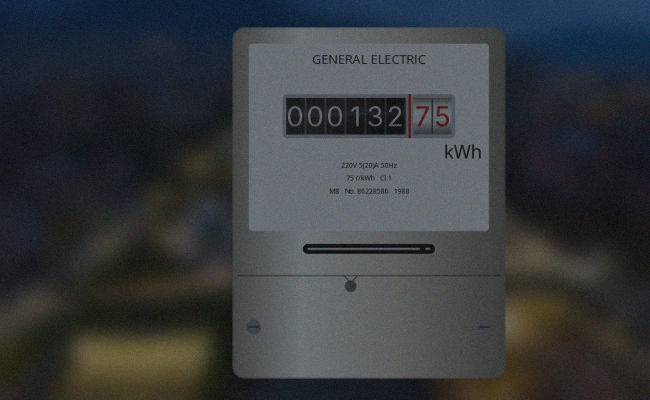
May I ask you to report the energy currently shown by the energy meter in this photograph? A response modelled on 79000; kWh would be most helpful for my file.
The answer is 132.75; kWh
